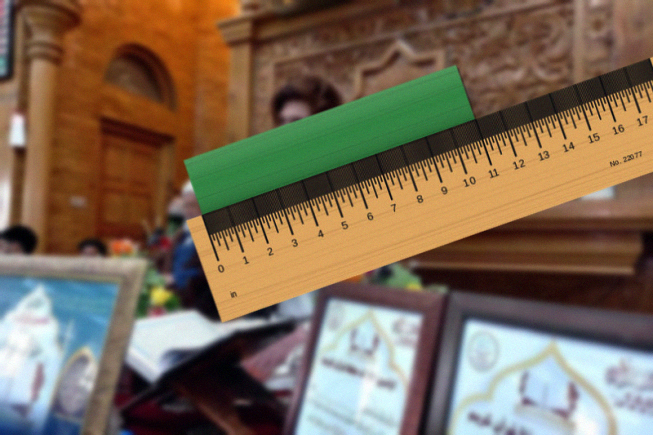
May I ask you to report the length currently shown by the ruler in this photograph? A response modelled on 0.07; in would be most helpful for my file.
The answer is 11; in
